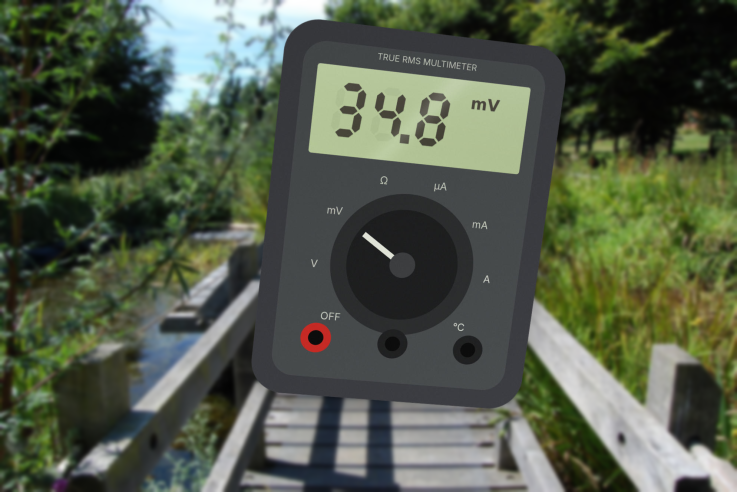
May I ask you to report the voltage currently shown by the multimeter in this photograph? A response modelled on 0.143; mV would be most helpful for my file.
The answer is 34.8; mV
